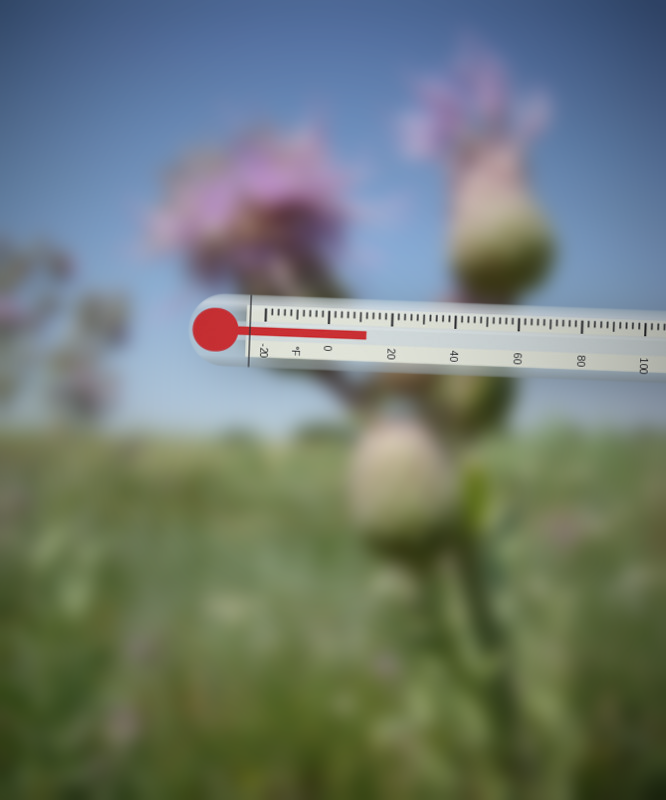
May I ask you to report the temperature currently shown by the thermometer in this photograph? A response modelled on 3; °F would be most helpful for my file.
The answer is 12; °F
